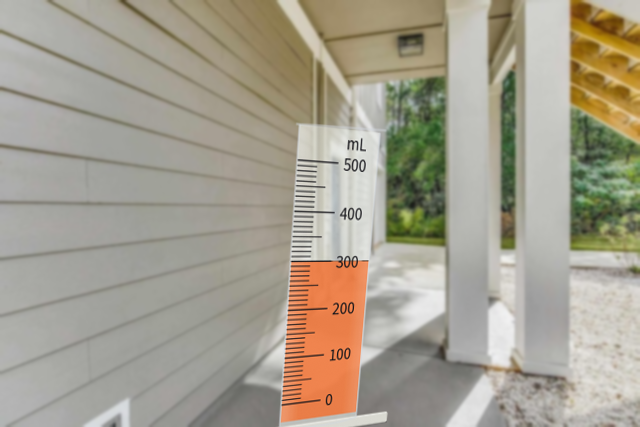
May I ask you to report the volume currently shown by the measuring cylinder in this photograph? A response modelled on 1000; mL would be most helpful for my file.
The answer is 300; mL
